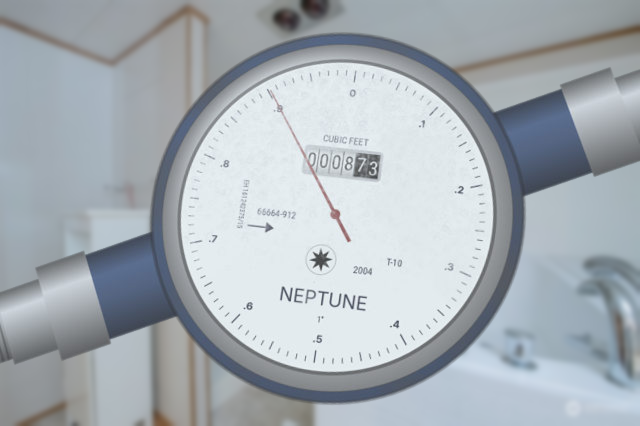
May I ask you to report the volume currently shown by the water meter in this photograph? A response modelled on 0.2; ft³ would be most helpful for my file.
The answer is 872.90; ft³
